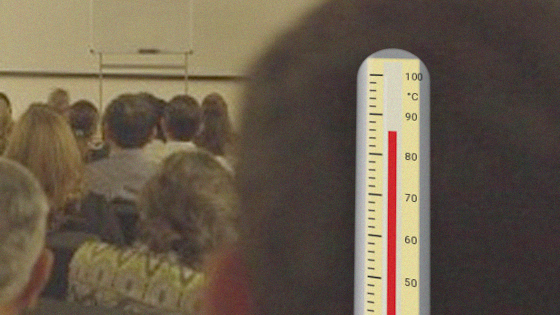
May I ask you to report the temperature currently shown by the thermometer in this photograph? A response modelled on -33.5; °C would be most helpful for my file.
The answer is 86; °C
